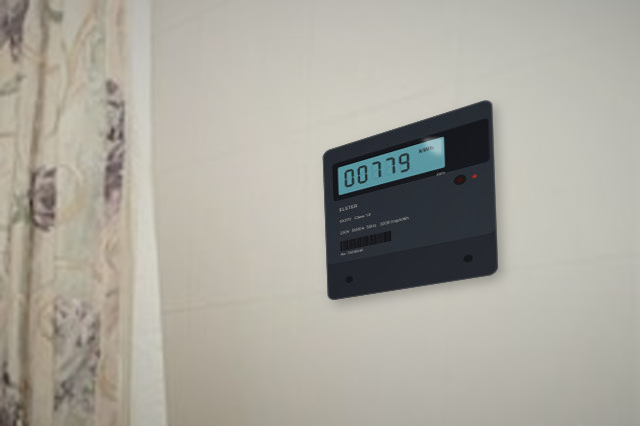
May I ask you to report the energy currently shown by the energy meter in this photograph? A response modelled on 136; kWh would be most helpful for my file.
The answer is 779; kWh
